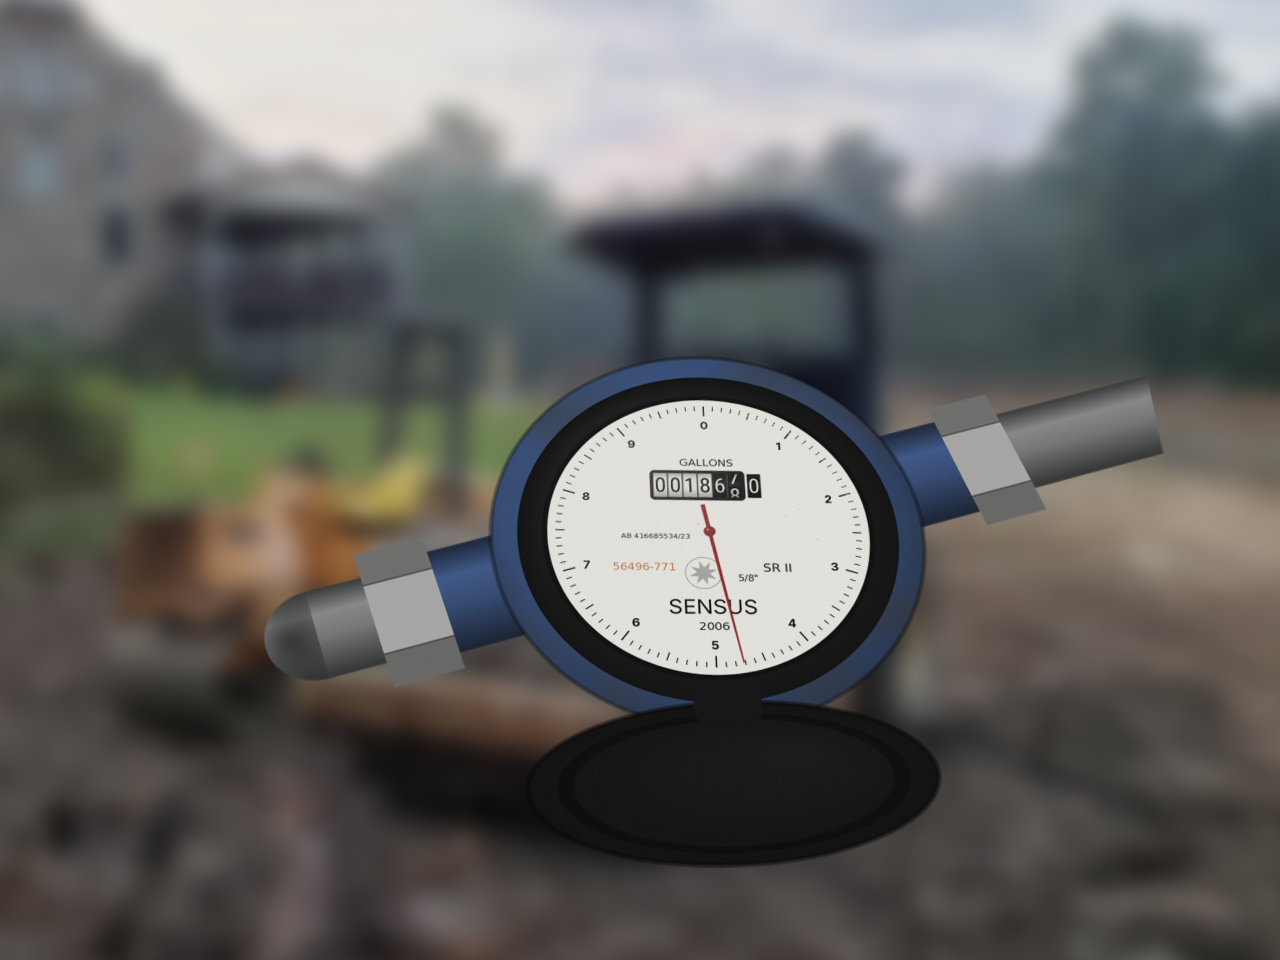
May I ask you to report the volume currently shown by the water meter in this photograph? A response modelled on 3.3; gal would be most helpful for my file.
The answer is 18674.7; gal
